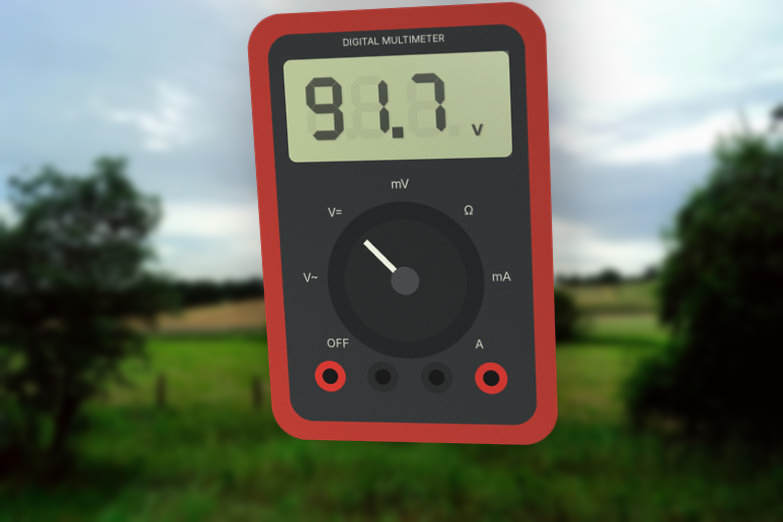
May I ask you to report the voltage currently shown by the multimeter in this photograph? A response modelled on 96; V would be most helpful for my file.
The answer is 91.7; V
